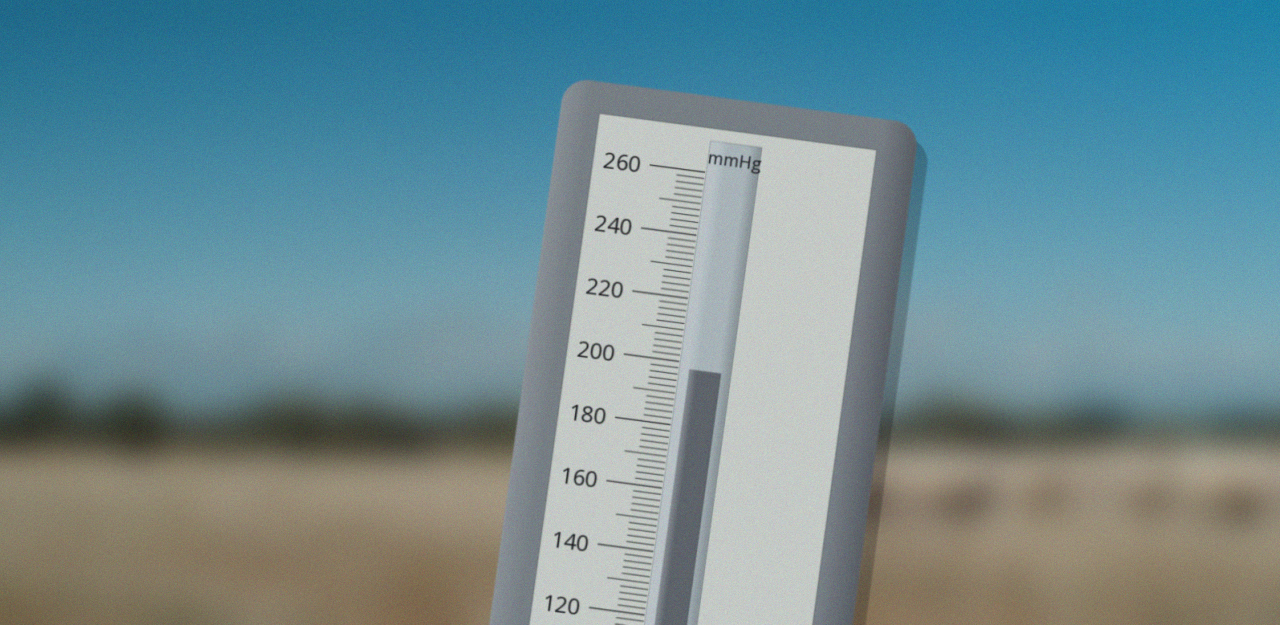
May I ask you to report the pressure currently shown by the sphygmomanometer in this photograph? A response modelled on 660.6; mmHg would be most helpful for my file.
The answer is 198; mmHg
